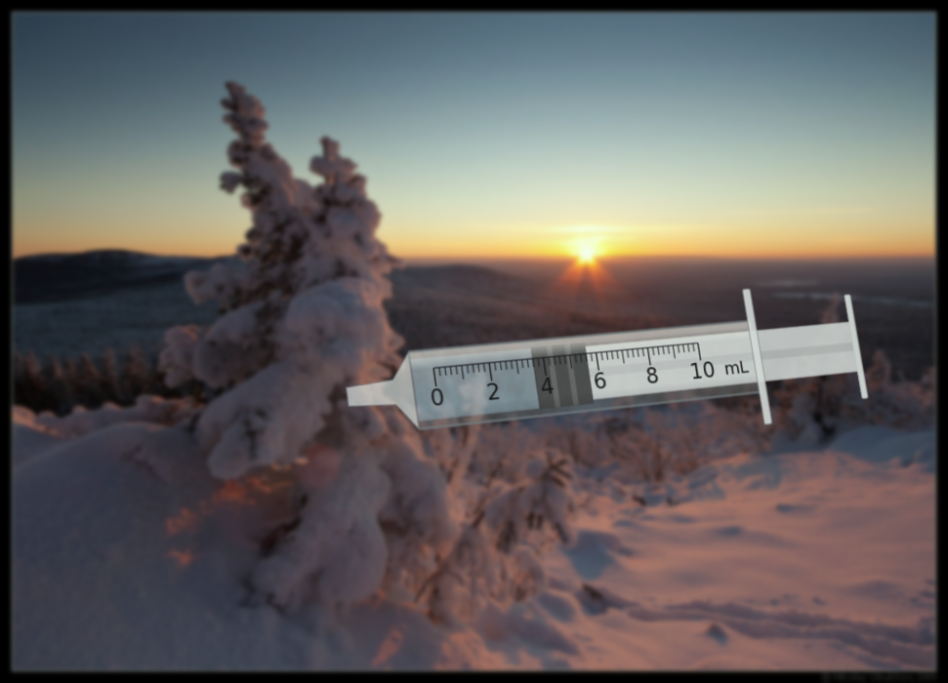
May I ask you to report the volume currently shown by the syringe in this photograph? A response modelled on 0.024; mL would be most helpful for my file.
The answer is 3.6; mL
